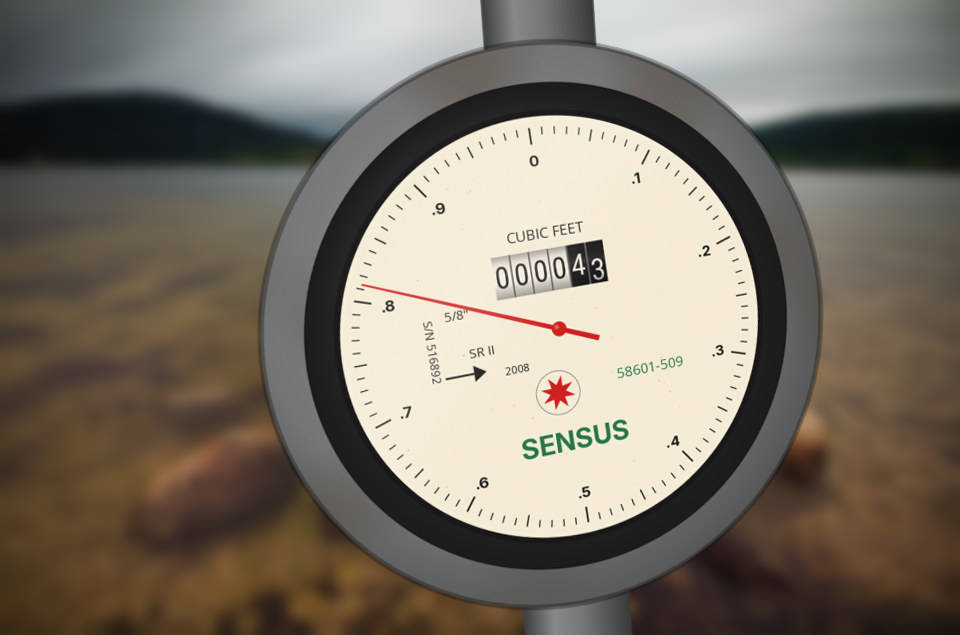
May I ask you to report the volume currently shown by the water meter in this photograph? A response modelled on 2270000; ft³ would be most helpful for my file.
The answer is 42.81; ft³
